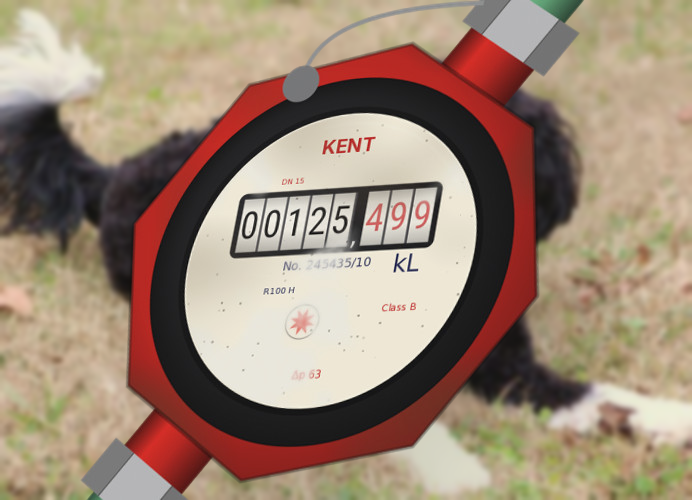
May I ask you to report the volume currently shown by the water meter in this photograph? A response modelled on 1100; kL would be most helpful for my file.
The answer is 125.499; kL
